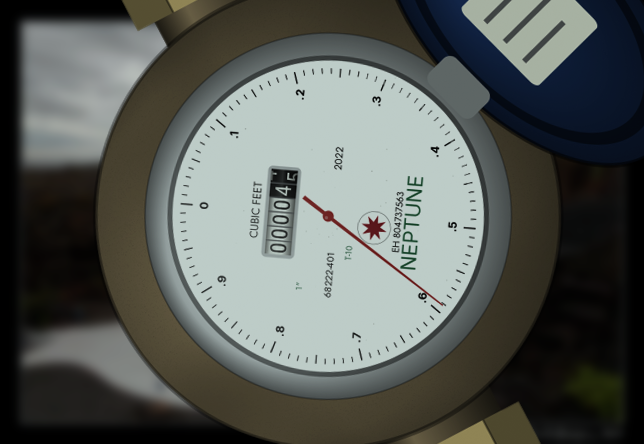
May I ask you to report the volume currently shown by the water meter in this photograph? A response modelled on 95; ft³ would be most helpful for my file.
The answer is 44.59; ft³
